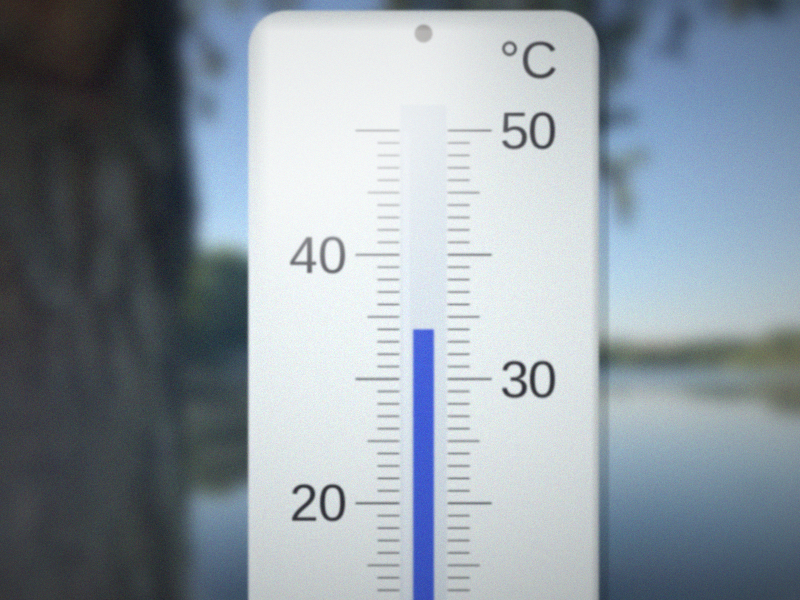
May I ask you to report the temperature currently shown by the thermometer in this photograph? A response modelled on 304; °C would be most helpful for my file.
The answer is 34; °C
